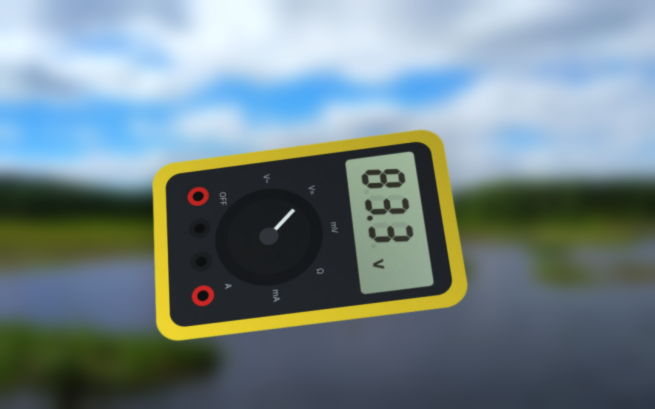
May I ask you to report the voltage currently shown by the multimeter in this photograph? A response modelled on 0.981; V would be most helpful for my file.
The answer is 83.3; V
